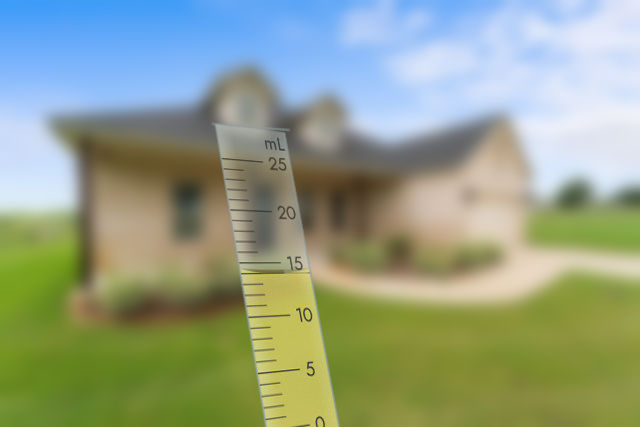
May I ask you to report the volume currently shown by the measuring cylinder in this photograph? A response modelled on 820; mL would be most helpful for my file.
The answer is 14; mL
